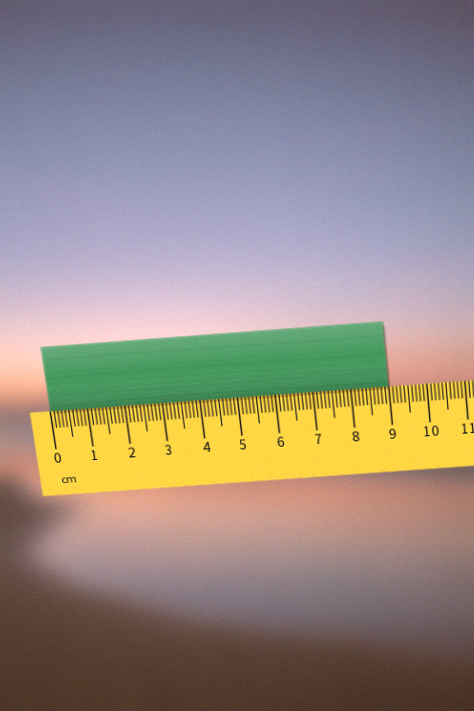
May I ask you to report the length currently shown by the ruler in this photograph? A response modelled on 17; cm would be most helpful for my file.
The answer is 9; cm
